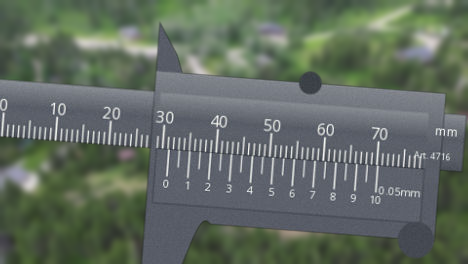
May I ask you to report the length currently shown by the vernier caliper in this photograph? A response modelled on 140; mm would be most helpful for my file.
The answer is 31.2; mm
